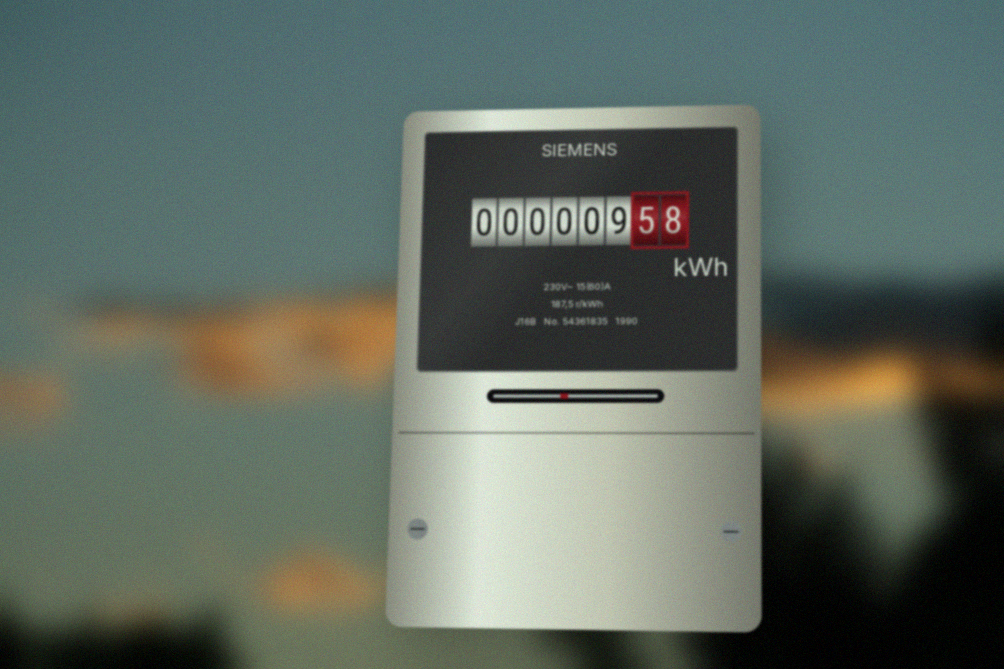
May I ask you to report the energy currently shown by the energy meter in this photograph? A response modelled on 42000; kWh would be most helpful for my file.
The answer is 9.58; kWh
